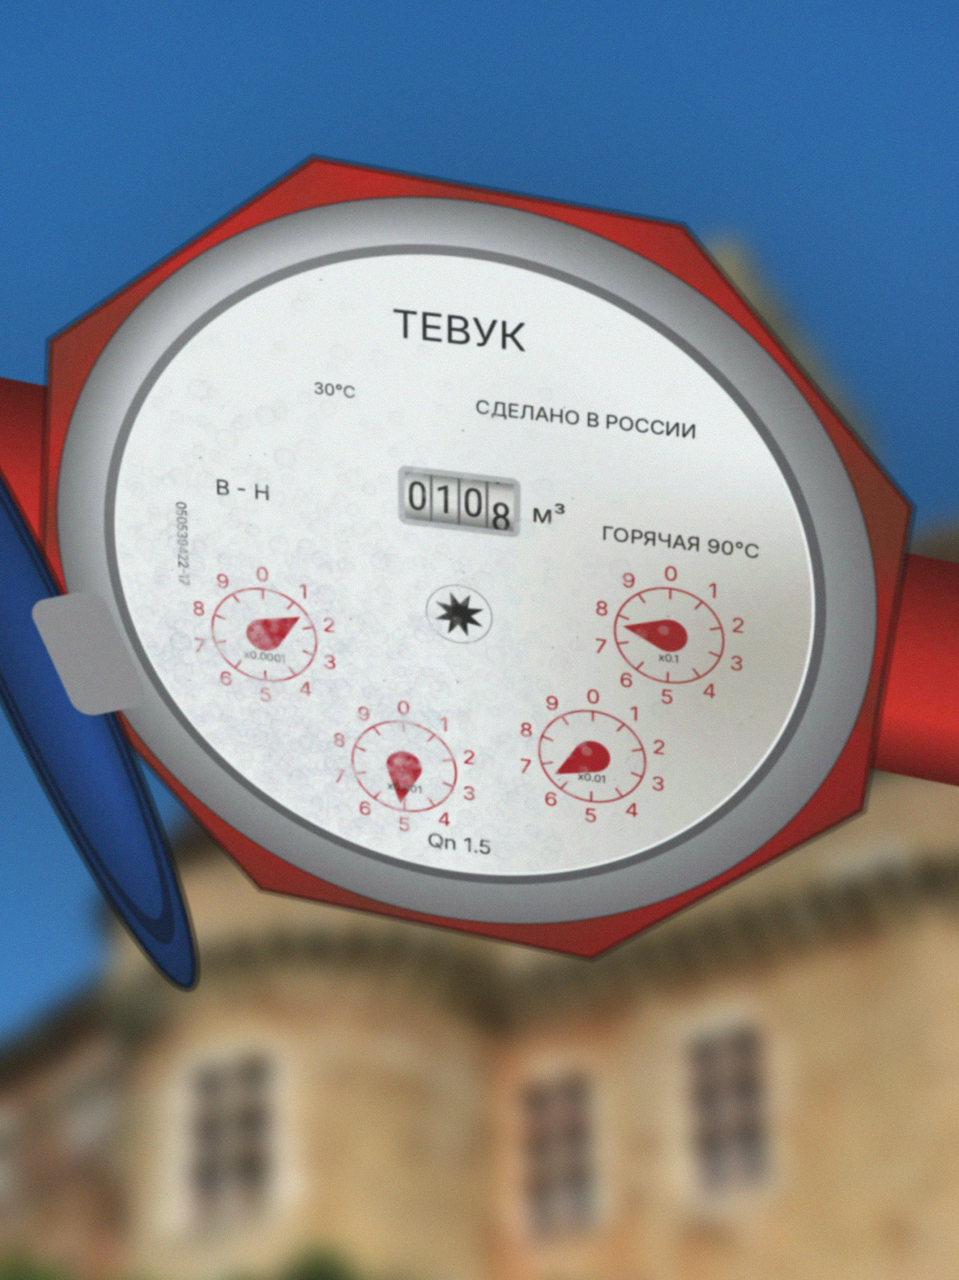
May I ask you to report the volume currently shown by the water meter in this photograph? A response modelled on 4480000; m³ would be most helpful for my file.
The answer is 107.7651; m³
